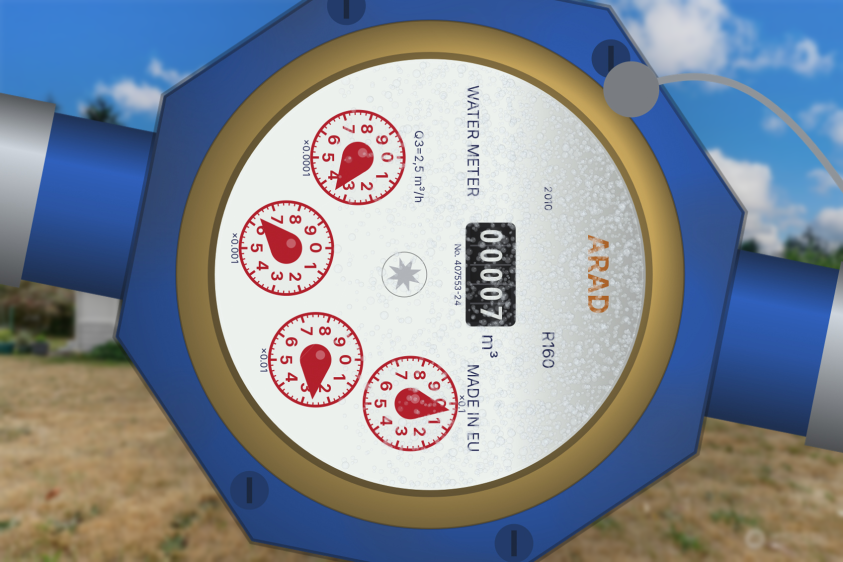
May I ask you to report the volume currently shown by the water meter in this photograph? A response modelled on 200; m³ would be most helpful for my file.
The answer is 7.0263; m³
